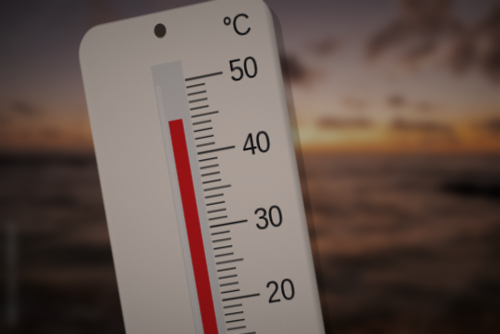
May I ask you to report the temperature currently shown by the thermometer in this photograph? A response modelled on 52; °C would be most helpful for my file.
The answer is 45; °C
